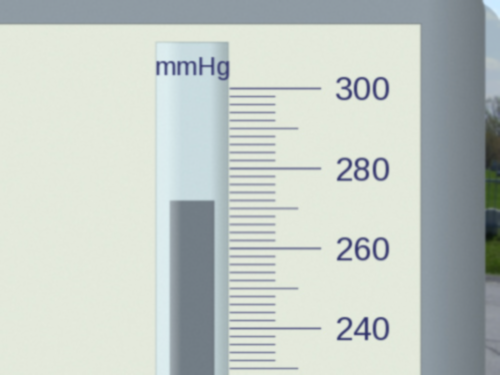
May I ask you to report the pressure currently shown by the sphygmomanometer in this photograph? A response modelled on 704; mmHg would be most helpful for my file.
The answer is 272; mmHg
